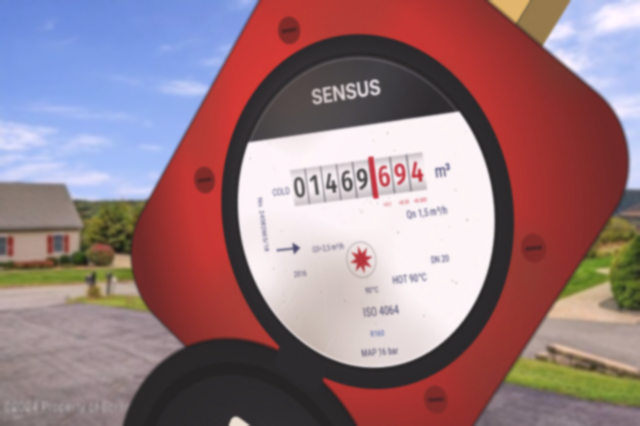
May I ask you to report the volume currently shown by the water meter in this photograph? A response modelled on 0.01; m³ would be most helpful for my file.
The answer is 1469.694; m³
